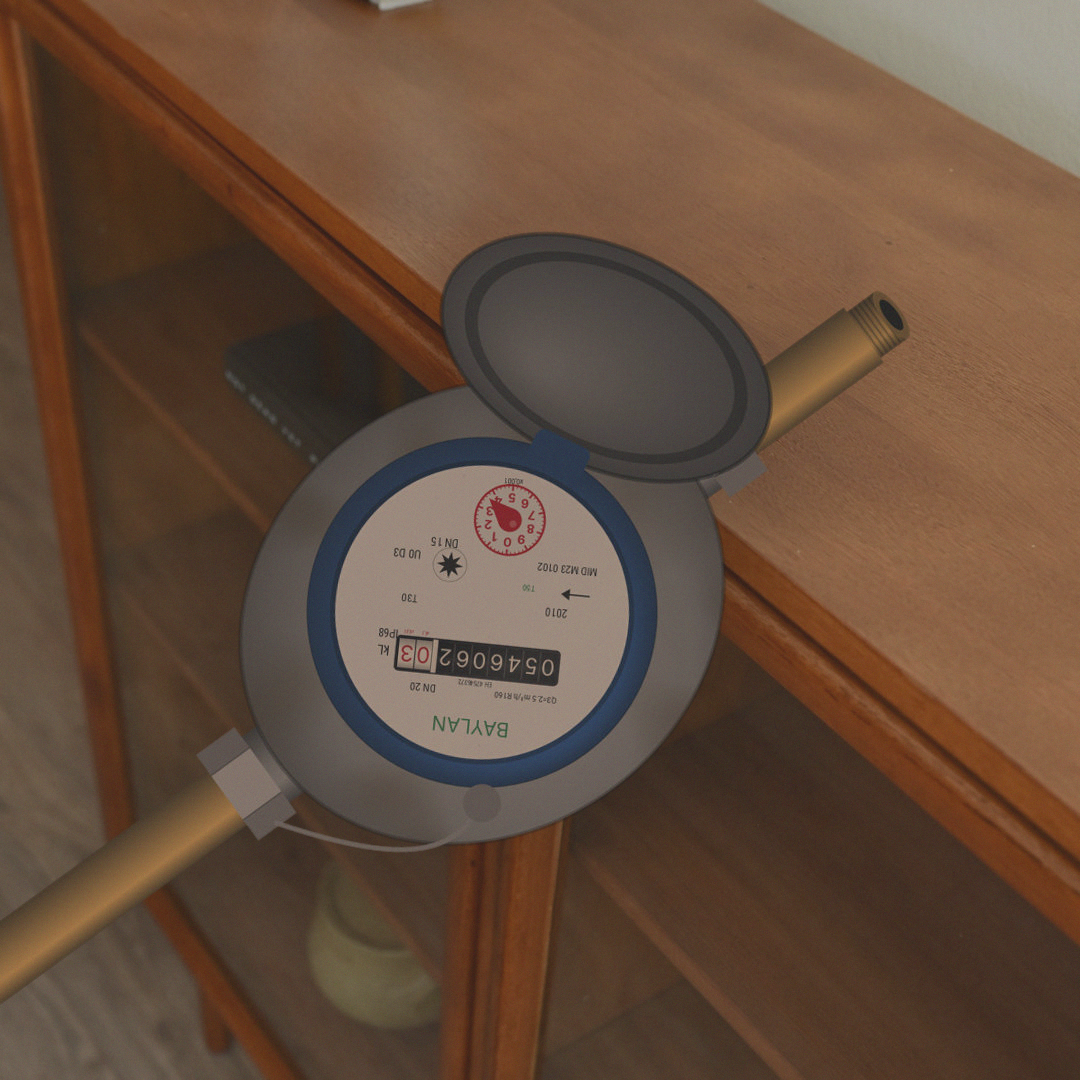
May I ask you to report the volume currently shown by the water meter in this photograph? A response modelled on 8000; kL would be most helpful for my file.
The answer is 546062.033; kL
